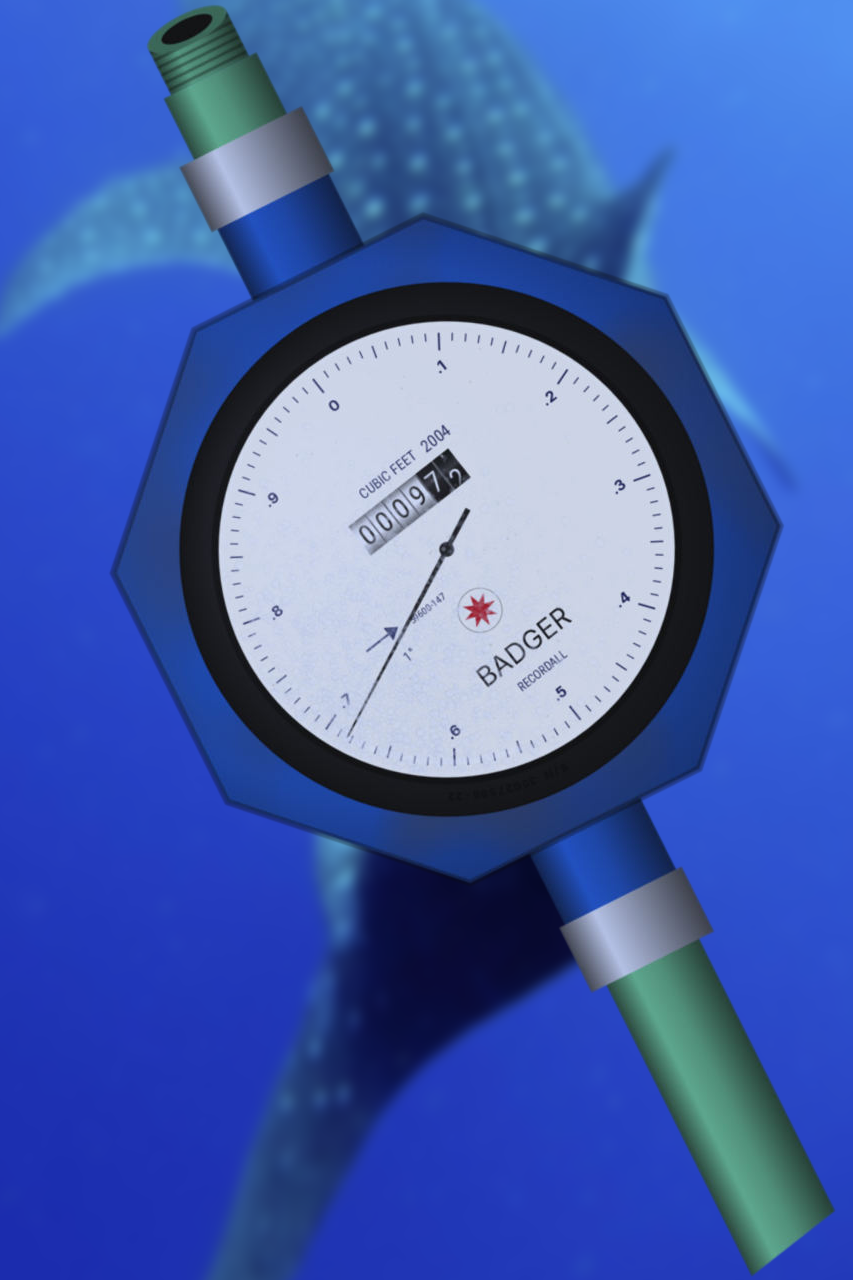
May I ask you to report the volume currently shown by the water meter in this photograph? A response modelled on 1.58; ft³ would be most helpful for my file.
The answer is 971.68; ft³
